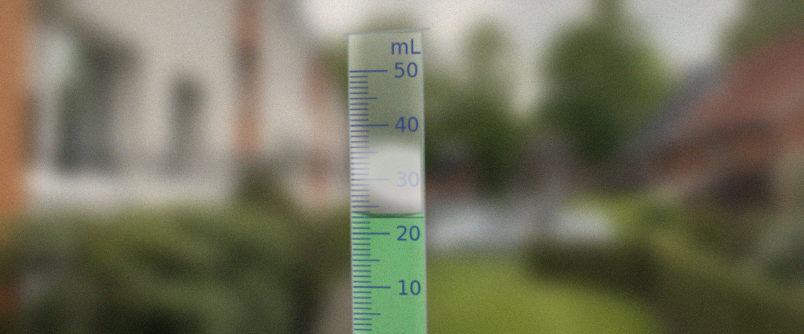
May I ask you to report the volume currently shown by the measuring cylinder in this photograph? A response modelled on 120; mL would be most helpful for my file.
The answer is 23; mL
